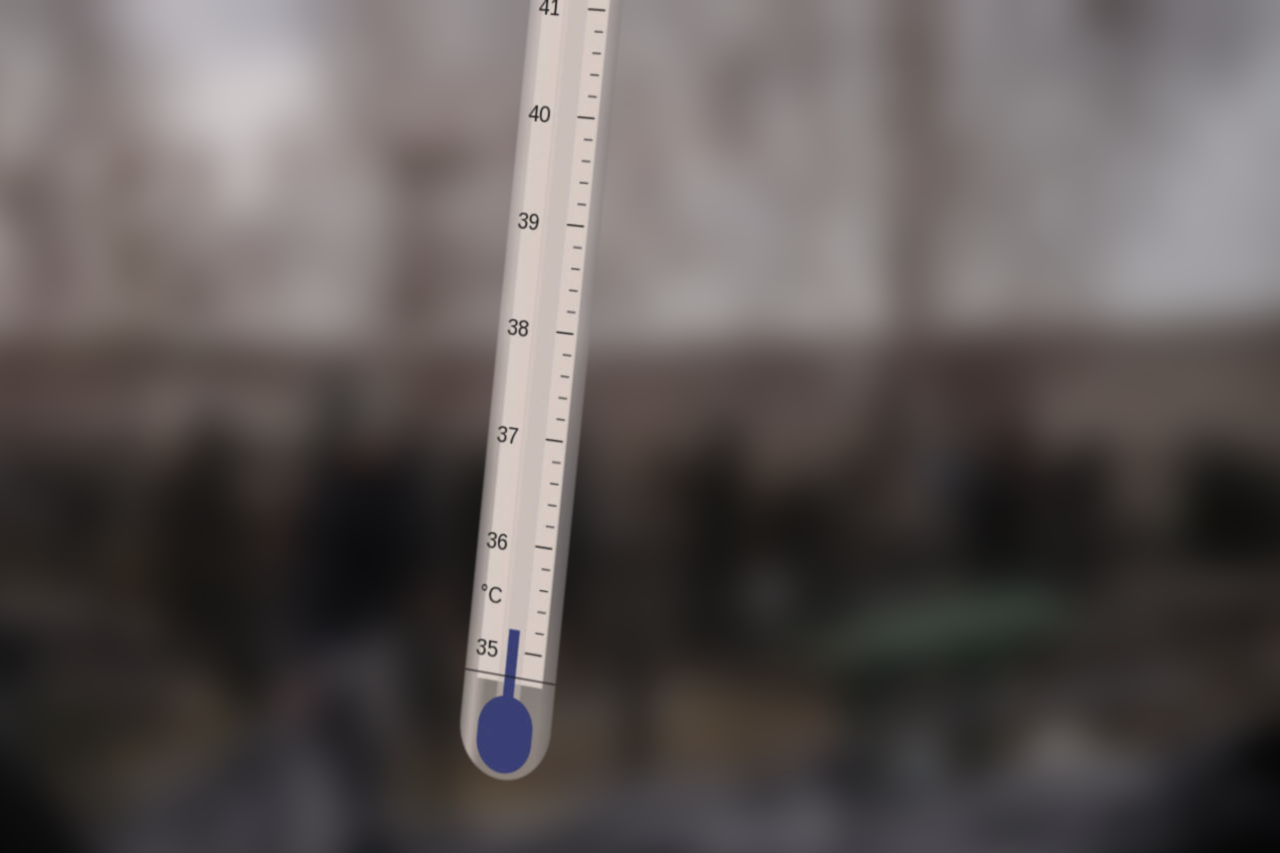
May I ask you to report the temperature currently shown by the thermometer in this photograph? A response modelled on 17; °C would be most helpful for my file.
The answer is 35.2; °C
